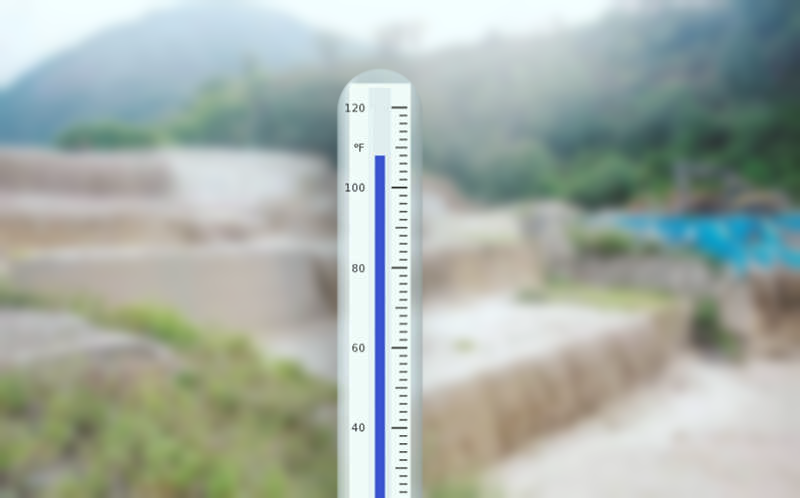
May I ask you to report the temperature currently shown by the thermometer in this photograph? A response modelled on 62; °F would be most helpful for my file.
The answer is 108; °F
